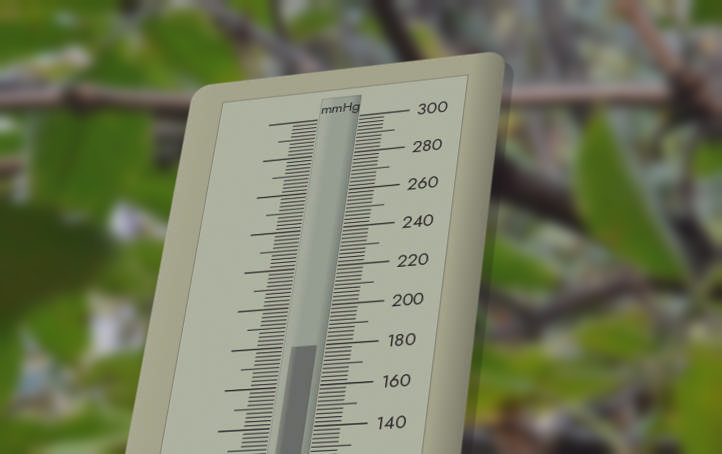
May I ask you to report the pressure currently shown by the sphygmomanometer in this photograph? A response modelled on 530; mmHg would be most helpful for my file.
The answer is 180; mmHg
